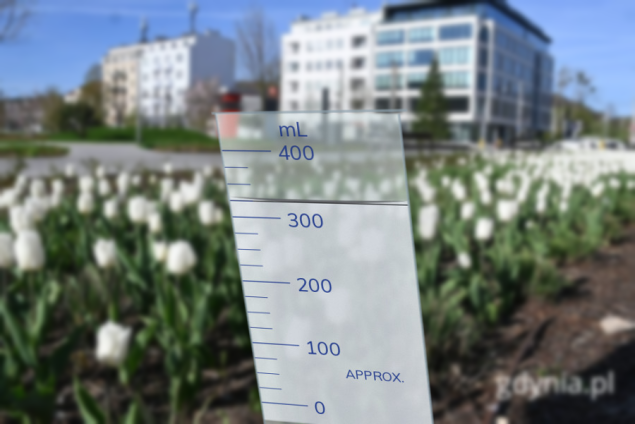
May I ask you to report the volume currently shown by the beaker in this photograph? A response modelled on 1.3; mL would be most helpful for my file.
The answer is 325; mL
